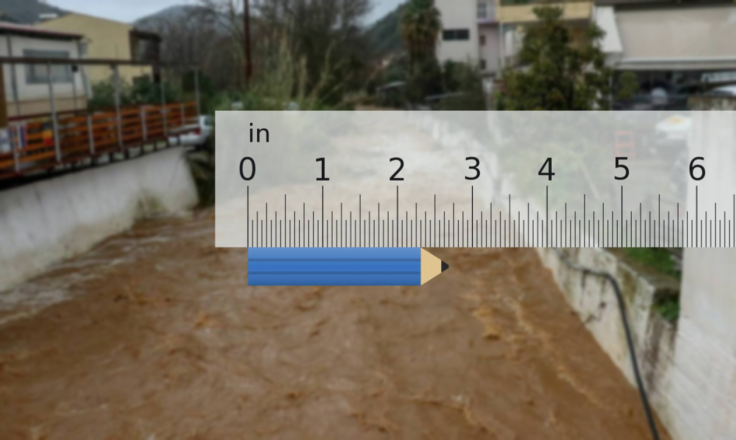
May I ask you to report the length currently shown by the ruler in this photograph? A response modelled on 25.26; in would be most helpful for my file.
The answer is 2.6875; in
